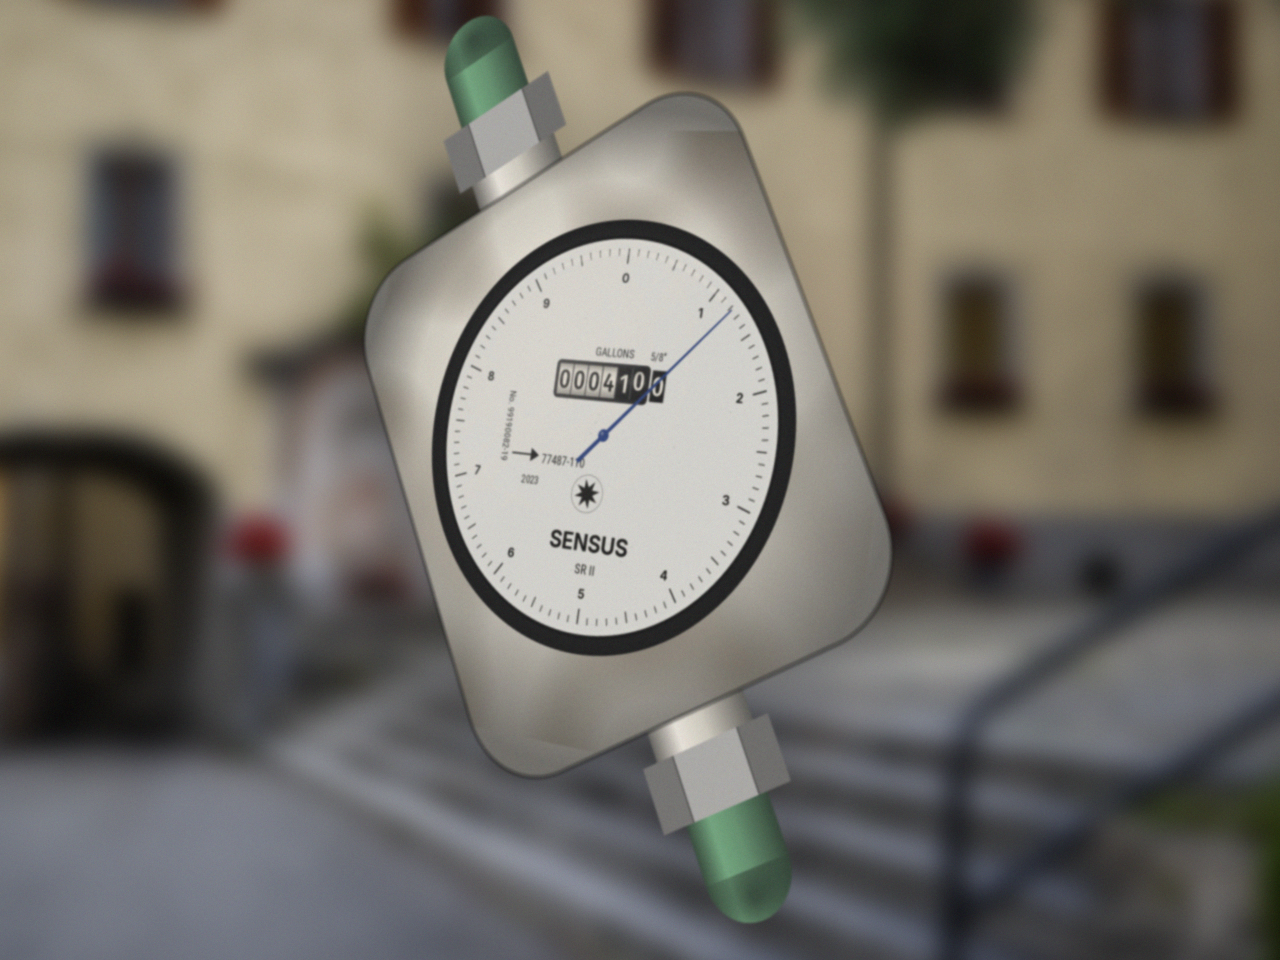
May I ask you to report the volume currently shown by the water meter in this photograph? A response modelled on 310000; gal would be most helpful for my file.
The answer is 4101.2; gal
